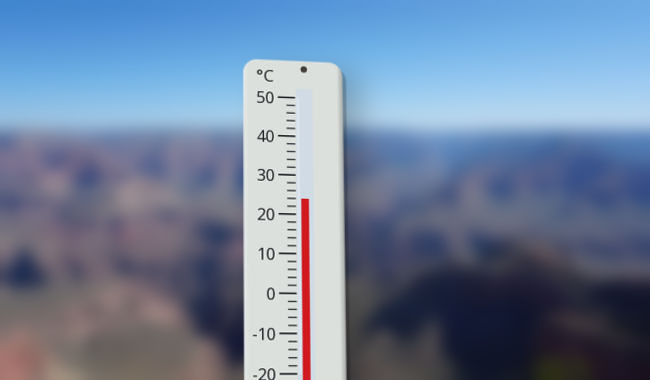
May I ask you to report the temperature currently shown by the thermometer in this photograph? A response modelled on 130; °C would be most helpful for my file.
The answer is 24; °C
